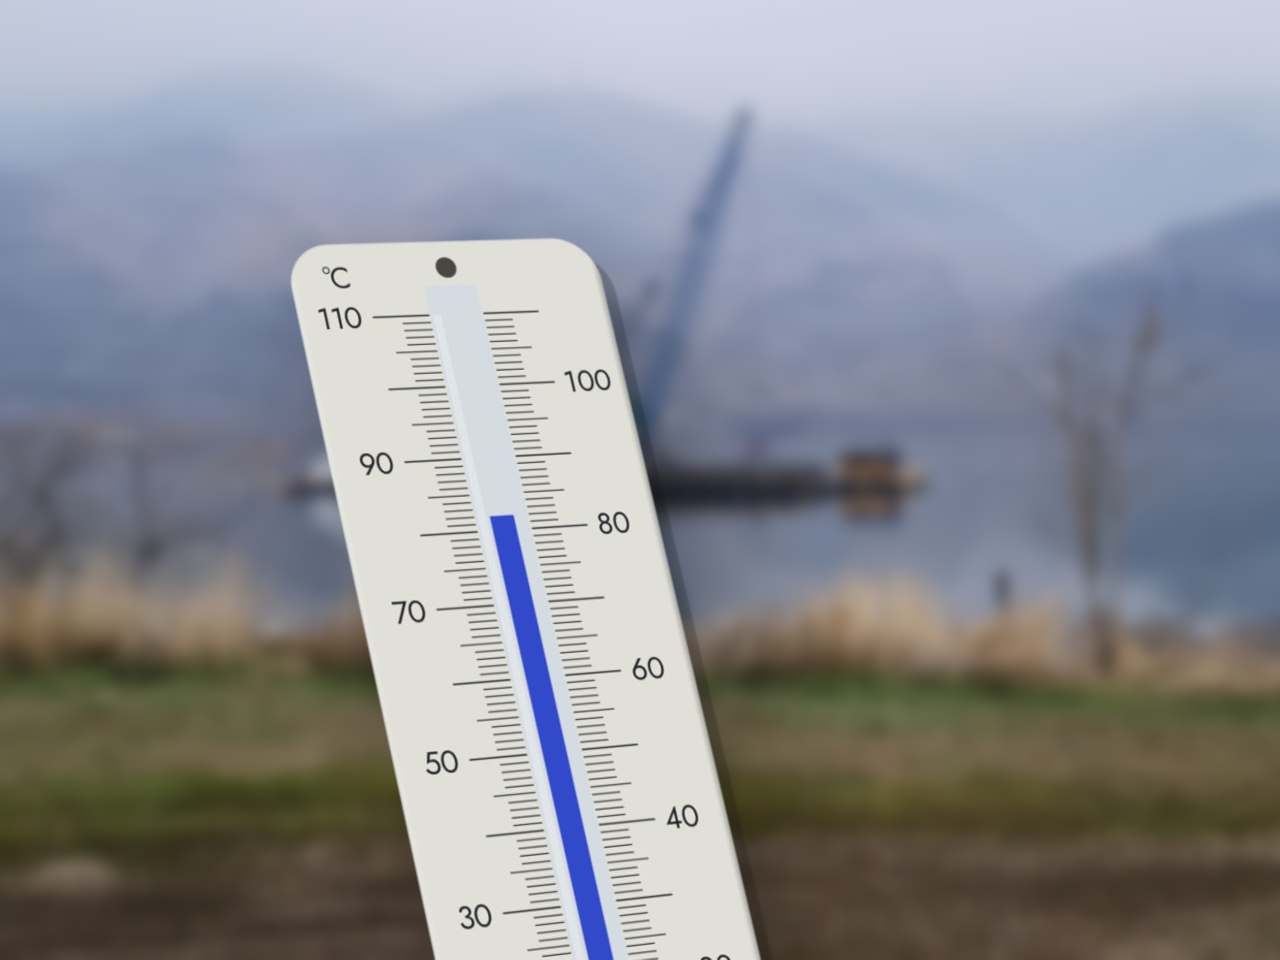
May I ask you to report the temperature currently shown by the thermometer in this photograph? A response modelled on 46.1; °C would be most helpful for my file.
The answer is 82; °C
